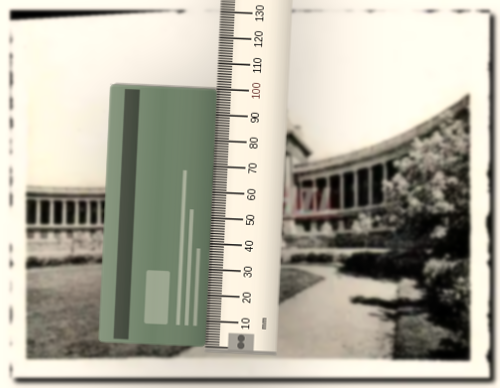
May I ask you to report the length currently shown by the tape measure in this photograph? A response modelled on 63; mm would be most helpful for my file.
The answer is 100; mm
